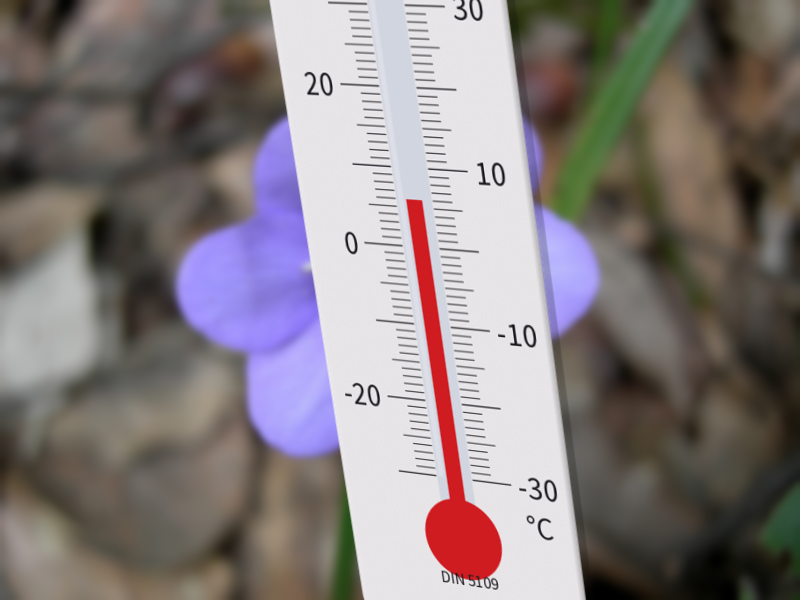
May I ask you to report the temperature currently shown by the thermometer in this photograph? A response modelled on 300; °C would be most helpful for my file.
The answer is 6; °C
